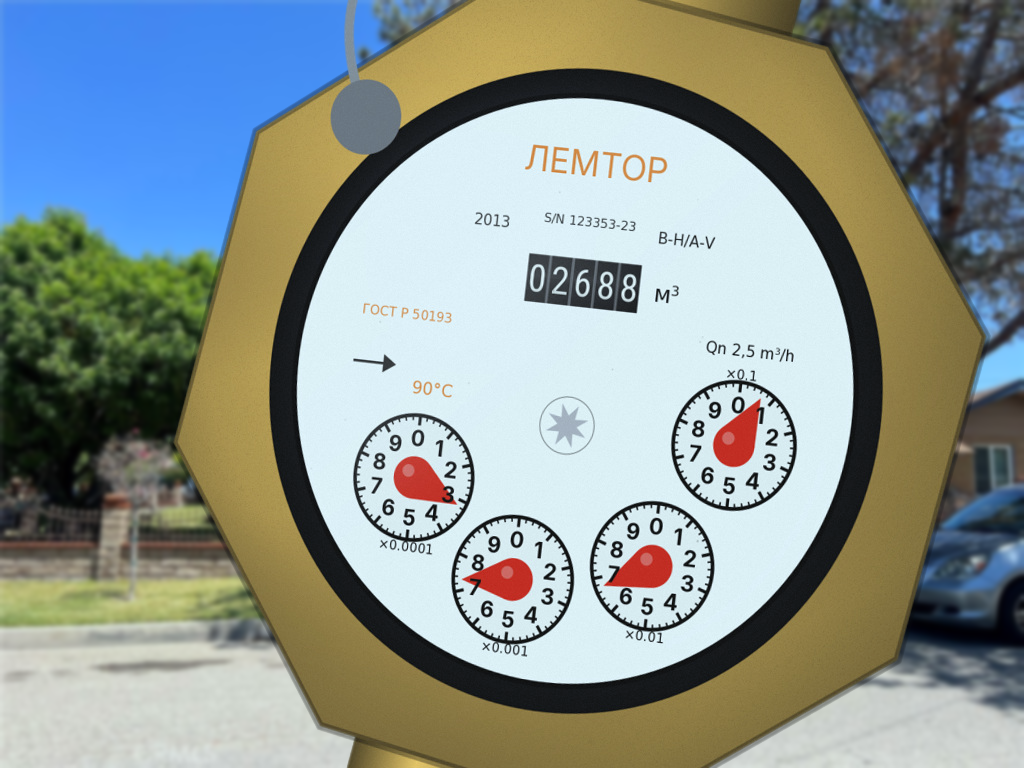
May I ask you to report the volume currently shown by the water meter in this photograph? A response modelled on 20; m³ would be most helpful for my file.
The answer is 2688.0673; m³
